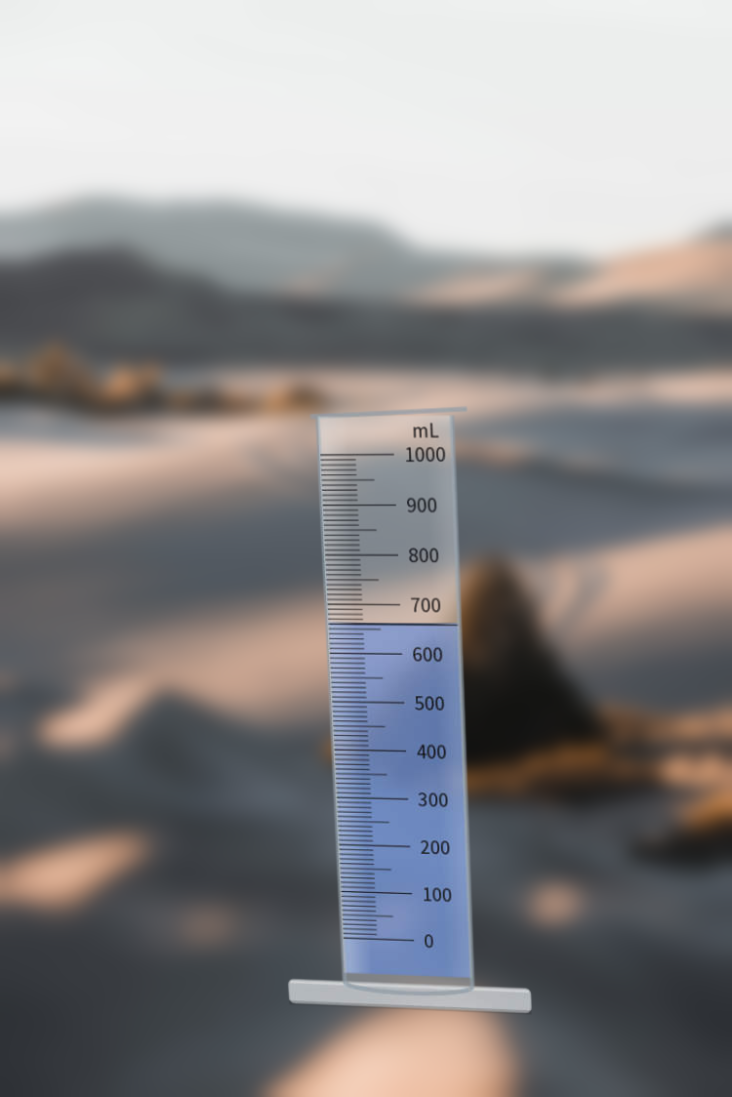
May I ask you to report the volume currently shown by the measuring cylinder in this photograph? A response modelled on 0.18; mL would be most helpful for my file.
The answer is 660; mL
